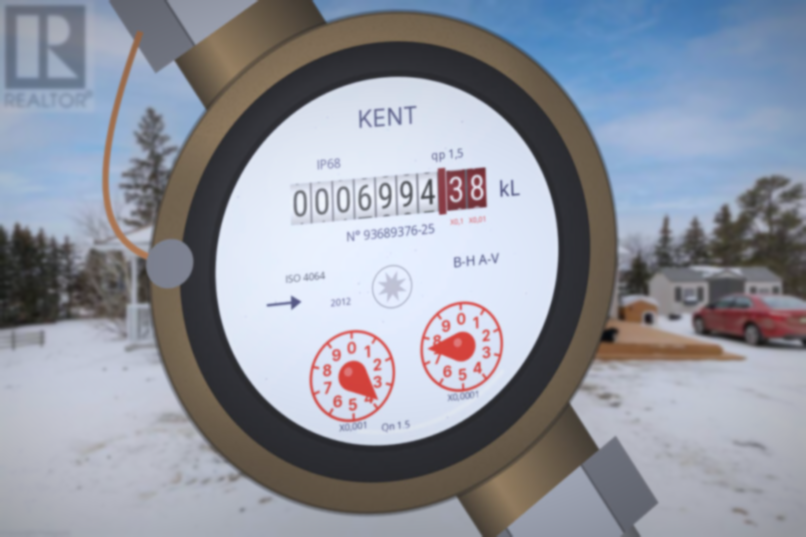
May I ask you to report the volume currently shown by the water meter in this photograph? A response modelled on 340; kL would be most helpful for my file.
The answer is 6994.3837; kL
